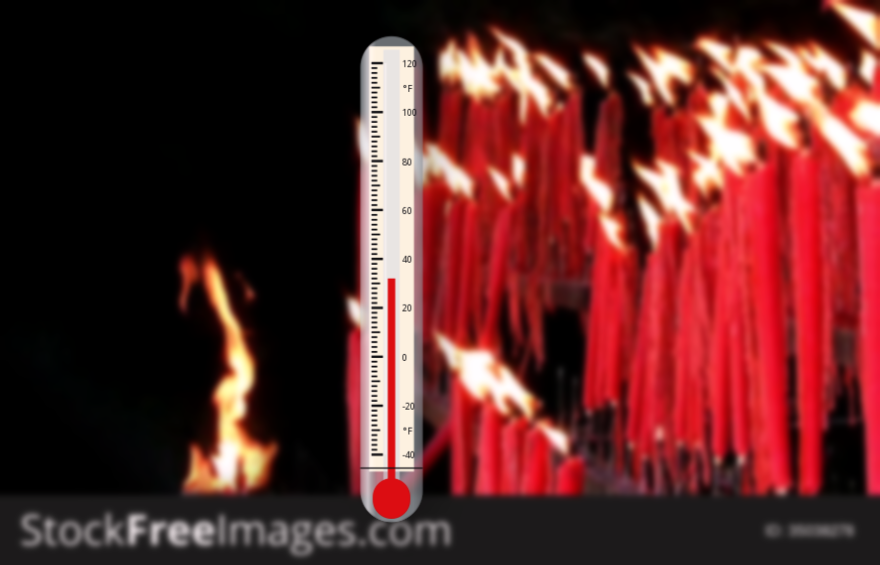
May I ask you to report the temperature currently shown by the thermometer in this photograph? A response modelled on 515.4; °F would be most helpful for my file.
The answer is 32; °F
